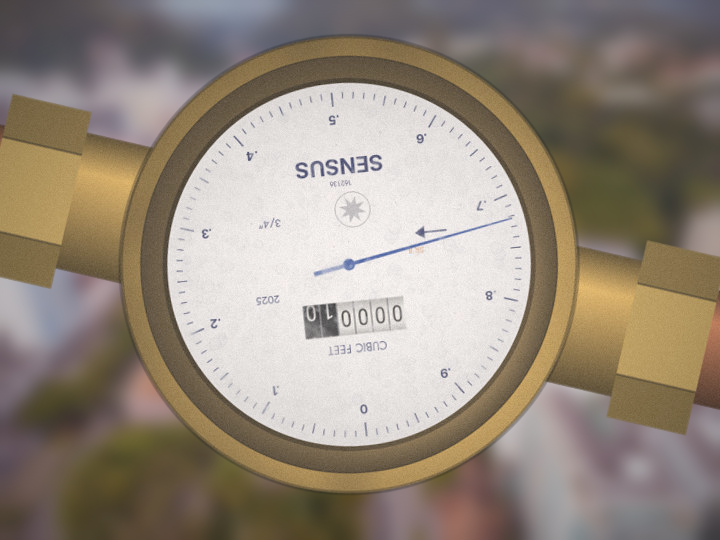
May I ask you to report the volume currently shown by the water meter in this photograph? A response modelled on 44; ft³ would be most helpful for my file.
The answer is 9.72; ft³
